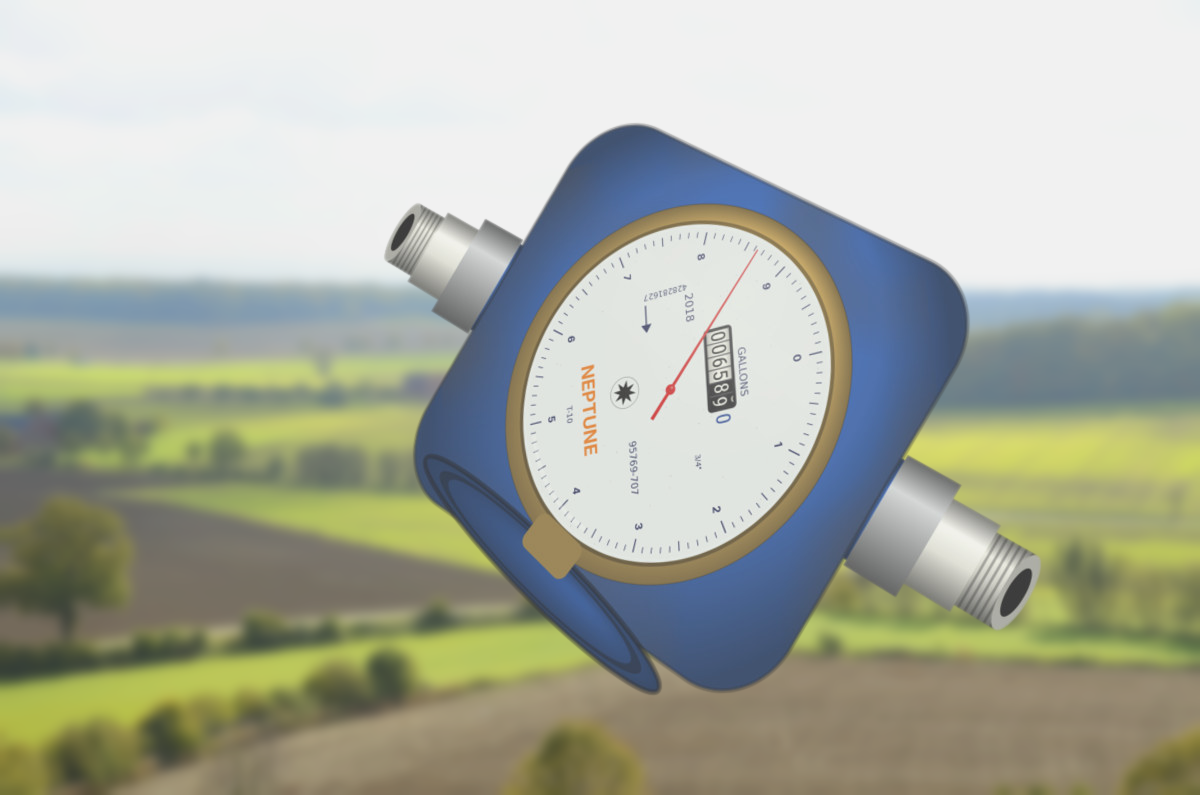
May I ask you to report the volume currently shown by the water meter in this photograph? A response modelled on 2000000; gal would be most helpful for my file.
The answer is 65888.6; gal
